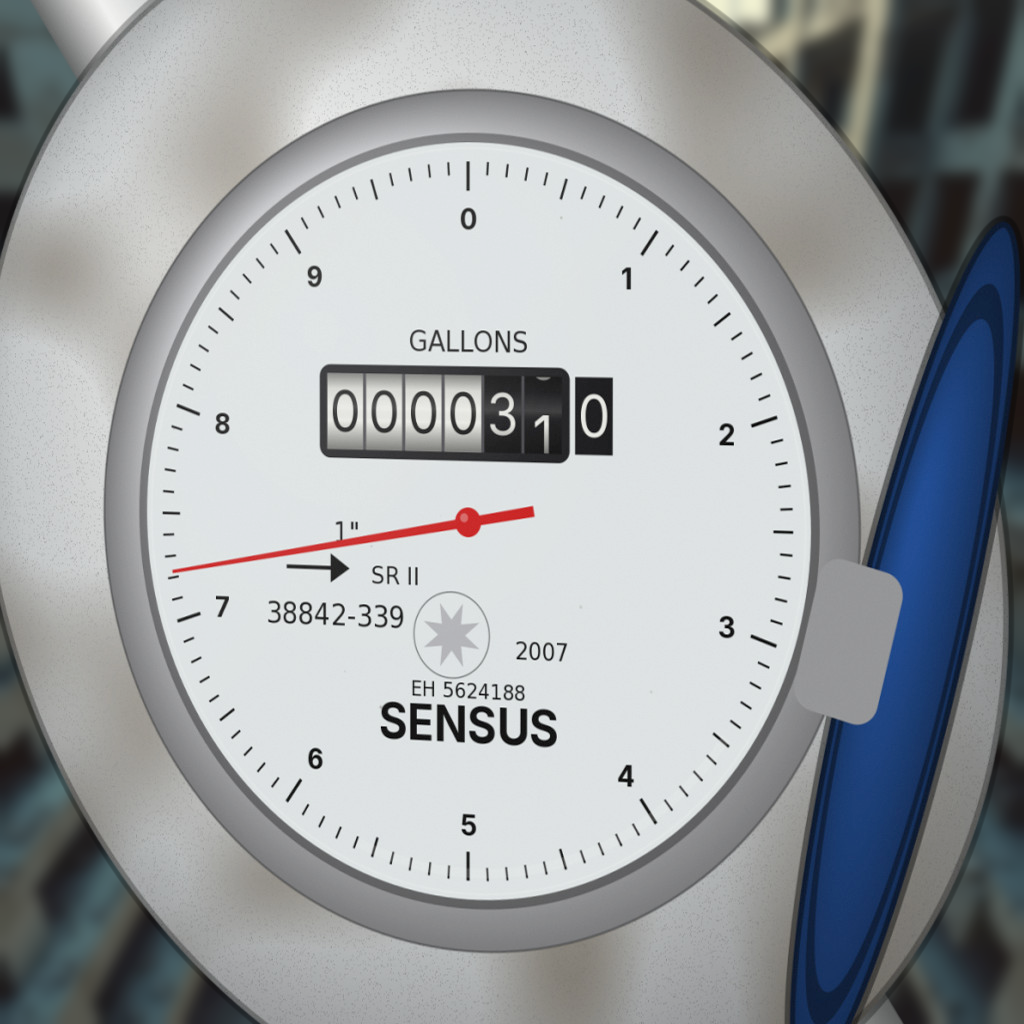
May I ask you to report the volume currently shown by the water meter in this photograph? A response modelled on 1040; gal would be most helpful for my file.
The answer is 307.2; gal
